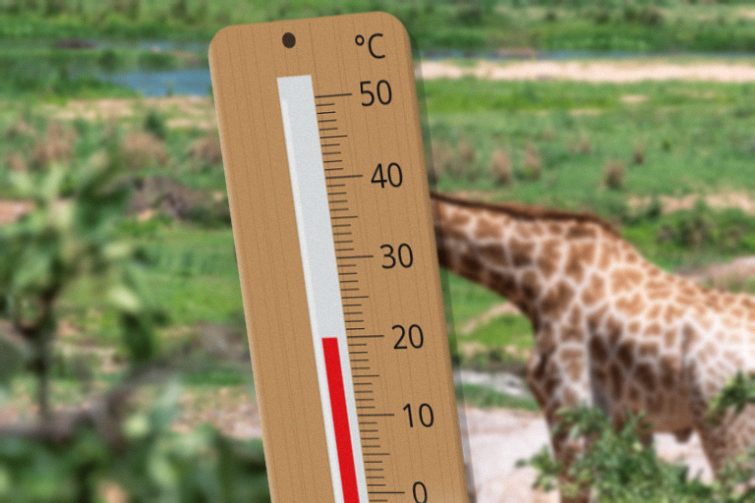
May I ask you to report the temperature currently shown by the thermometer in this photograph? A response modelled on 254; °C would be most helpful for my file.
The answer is 20; °C
